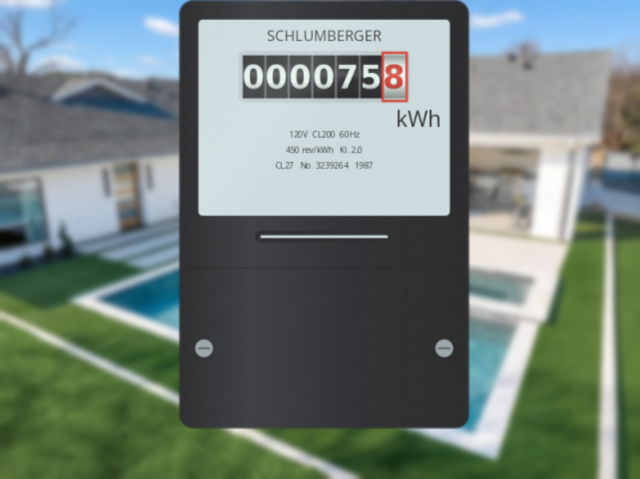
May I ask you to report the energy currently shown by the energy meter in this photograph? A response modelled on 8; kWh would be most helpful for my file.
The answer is 75.8; kWh
